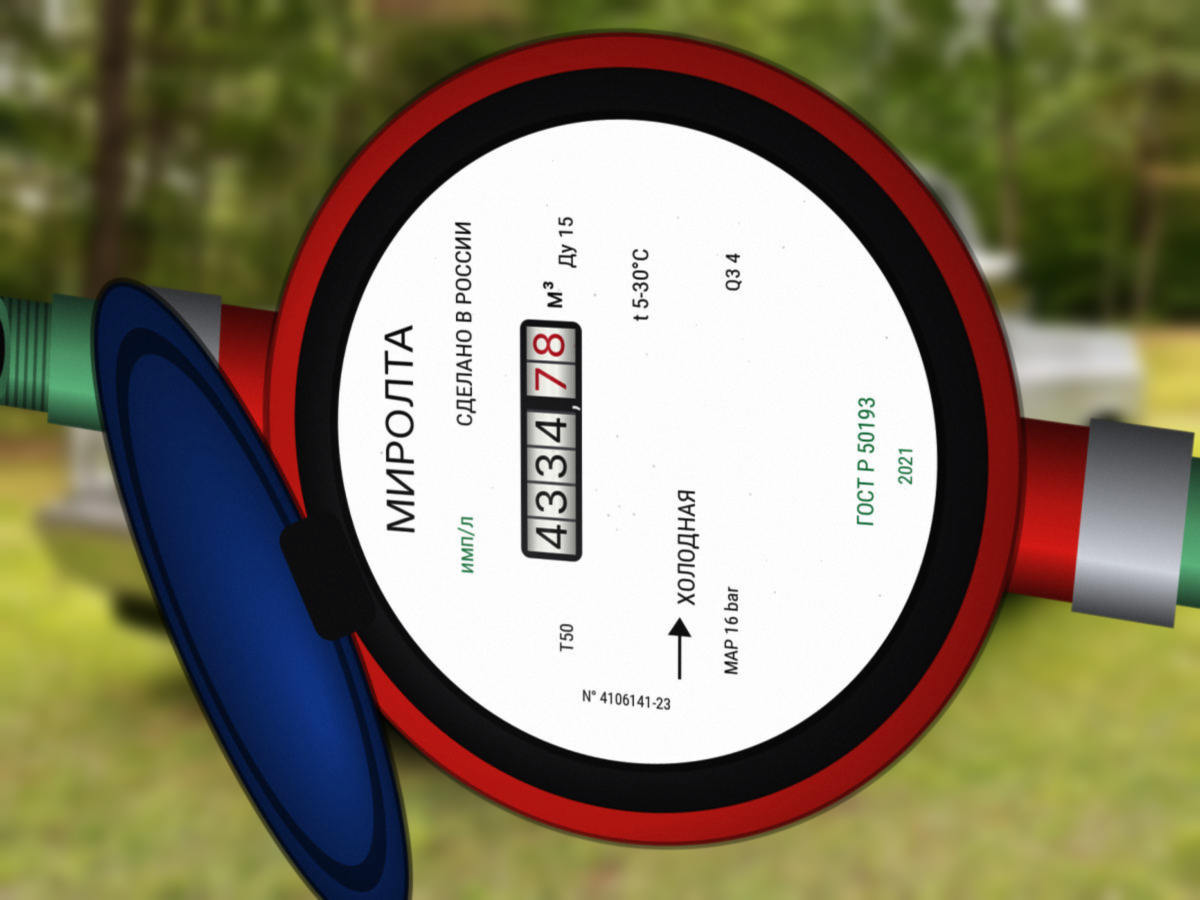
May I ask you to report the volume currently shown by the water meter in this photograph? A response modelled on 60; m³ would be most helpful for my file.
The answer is 4334.78; m³
